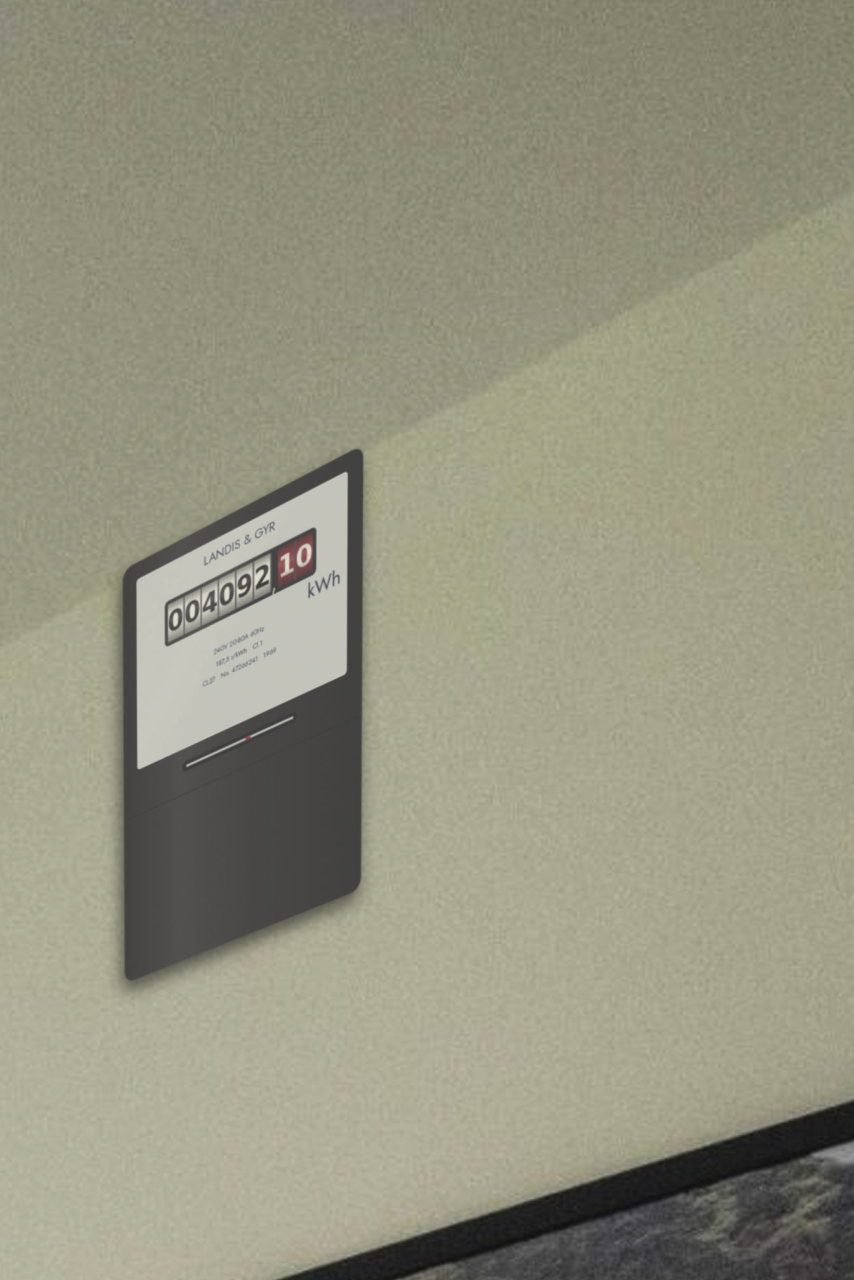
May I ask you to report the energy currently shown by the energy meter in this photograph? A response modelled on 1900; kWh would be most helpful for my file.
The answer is 4092.10; kWh
